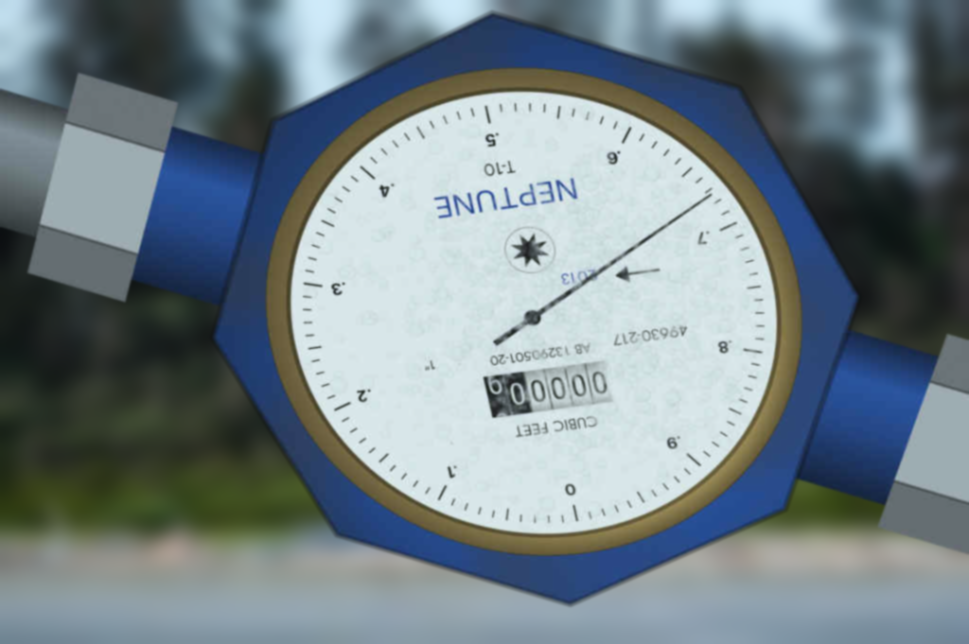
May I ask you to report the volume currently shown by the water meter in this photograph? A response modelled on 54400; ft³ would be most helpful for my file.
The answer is 8.67; ft³
